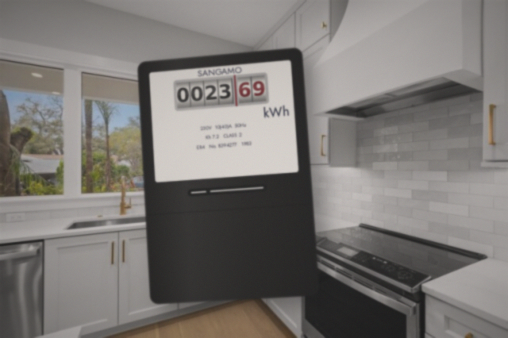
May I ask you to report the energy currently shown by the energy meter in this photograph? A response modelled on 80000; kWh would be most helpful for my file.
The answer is 23.69; kWh
